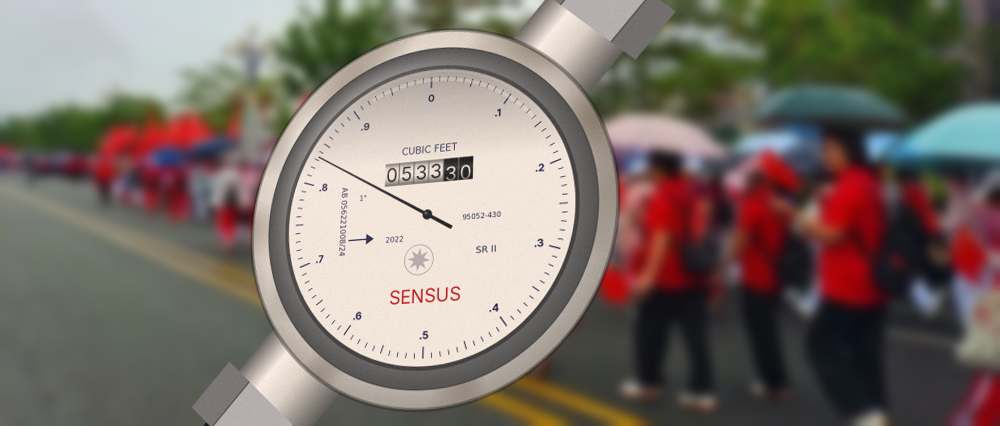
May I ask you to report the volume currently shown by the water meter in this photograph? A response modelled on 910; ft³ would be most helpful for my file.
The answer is 53329.83; ft³
